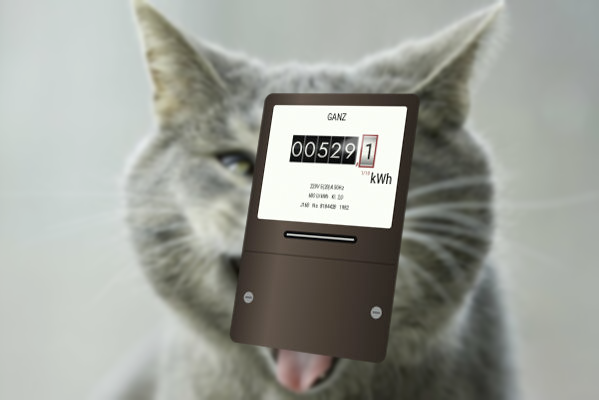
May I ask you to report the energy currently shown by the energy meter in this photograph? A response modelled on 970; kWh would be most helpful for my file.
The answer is 529.1; kWh
